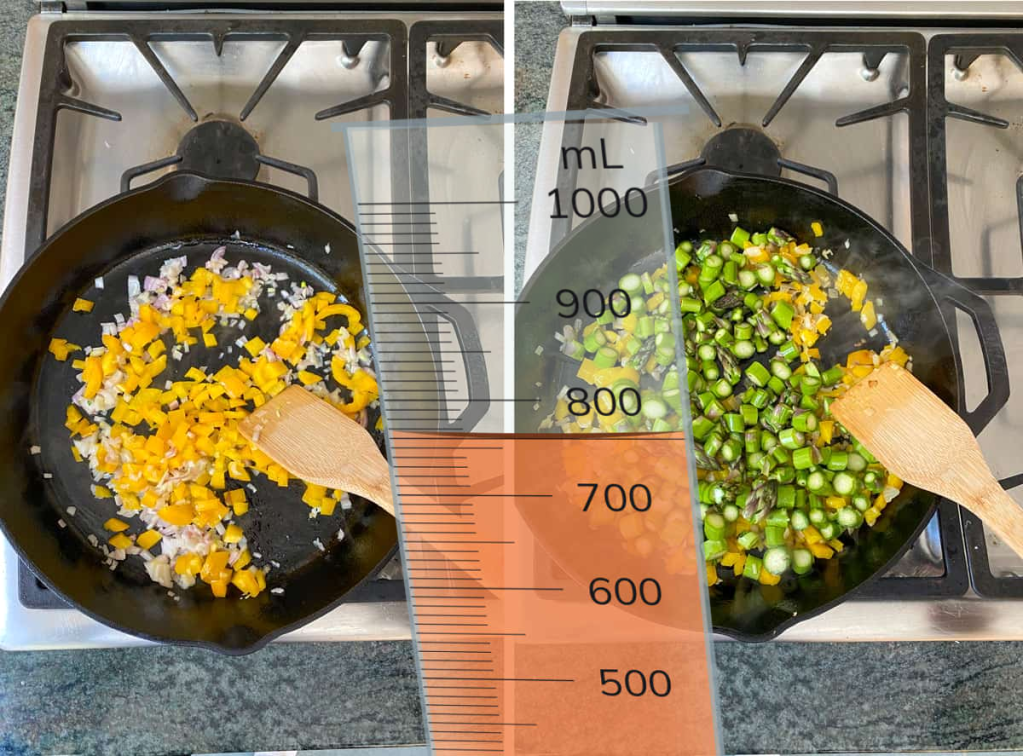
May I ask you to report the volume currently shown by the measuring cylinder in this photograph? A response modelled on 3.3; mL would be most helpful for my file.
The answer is 760; mL
